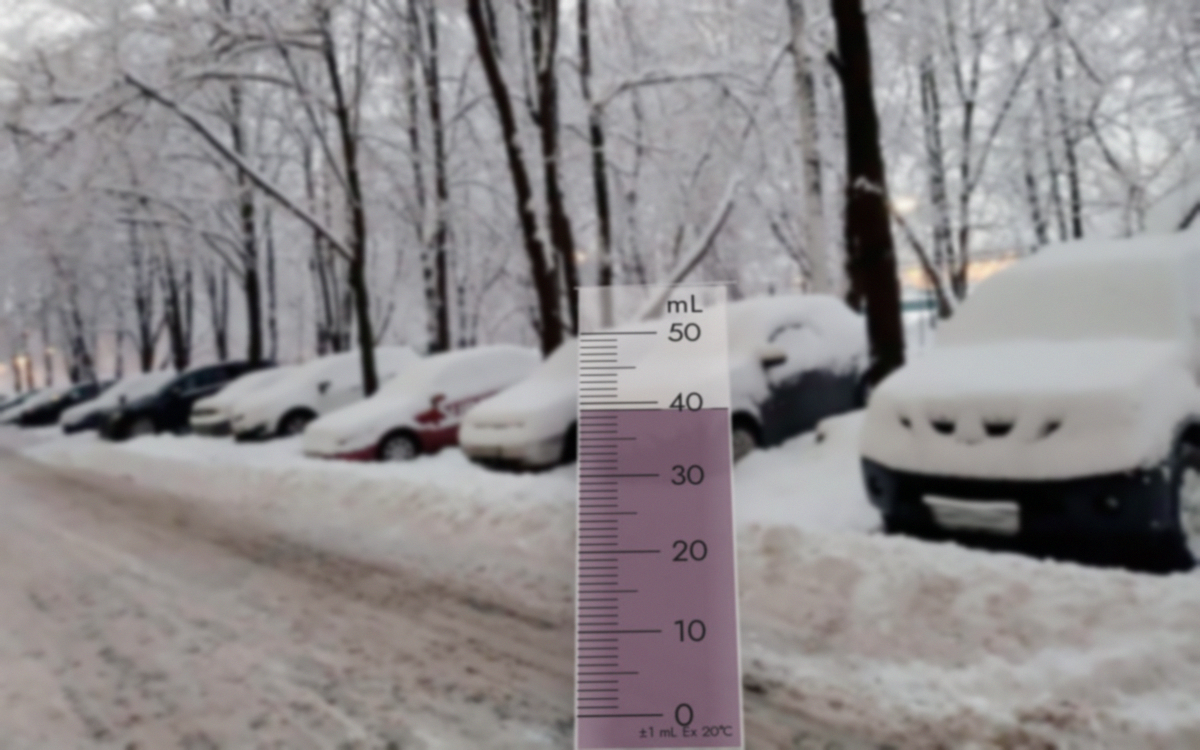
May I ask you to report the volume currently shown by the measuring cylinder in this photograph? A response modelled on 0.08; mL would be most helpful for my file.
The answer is 39; mL
